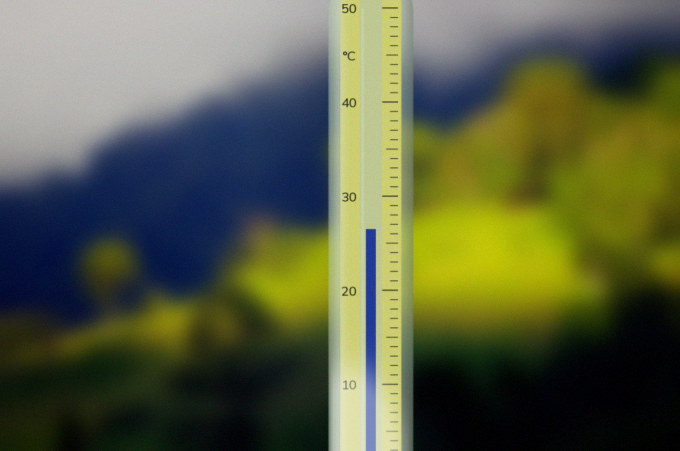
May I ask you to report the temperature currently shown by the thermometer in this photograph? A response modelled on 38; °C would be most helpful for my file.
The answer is 26.5; °C
